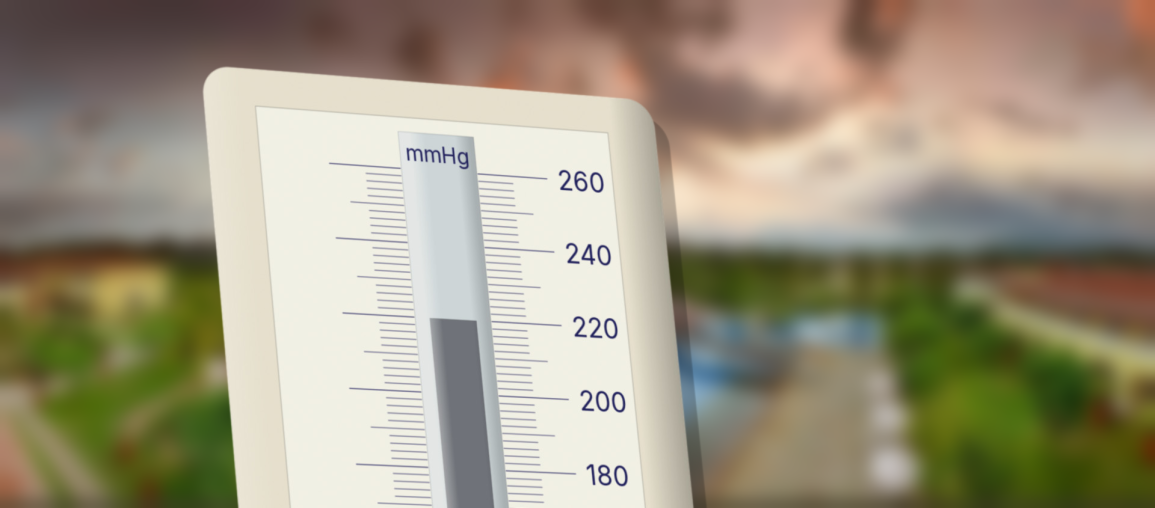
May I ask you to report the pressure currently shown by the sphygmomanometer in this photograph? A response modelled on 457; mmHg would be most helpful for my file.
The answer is 220; mmHg
